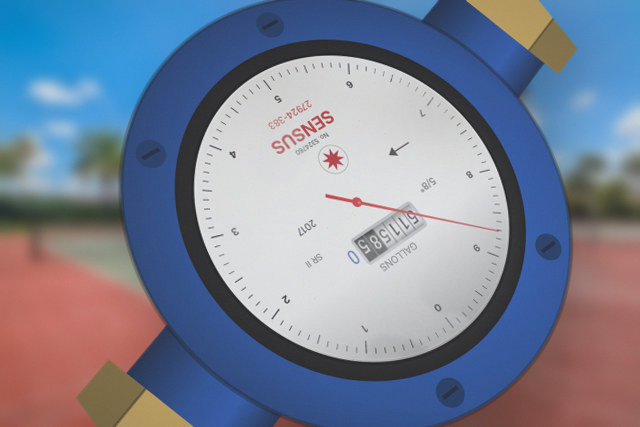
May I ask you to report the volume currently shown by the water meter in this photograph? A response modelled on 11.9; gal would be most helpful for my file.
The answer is 5115848.7; gal
